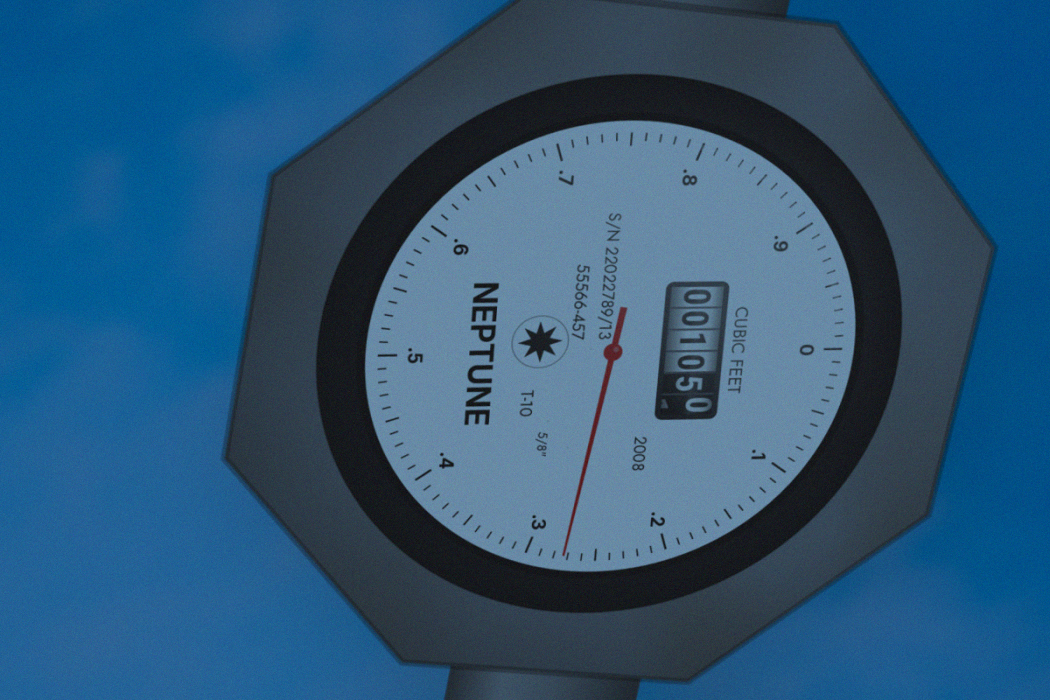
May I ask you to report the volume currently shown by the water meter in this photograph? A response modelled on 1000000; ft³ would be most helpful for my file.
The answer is 1050.27; ft³
